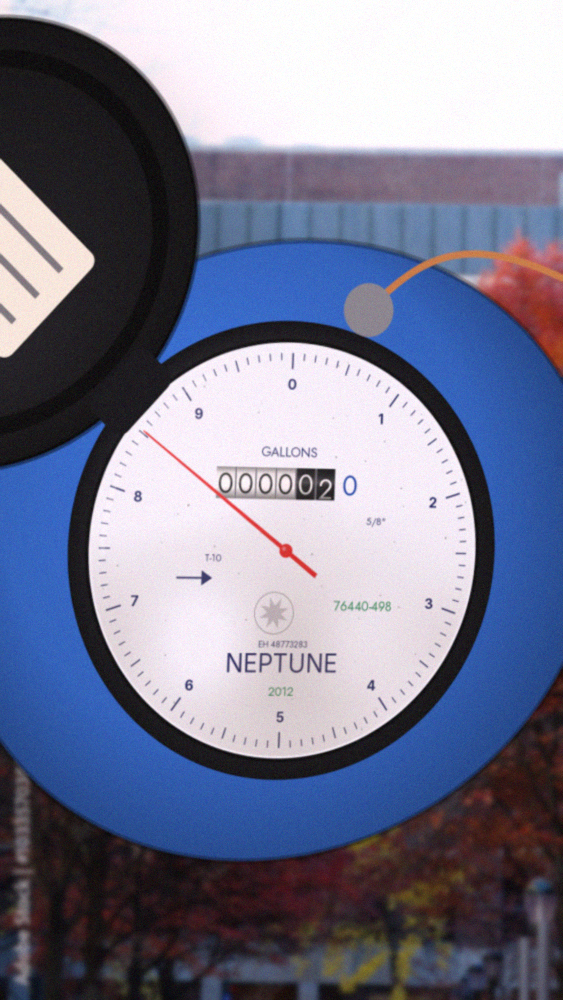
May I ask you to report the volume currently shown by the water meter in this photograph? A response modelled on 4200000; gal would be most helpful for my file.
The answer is 18.5; gal
